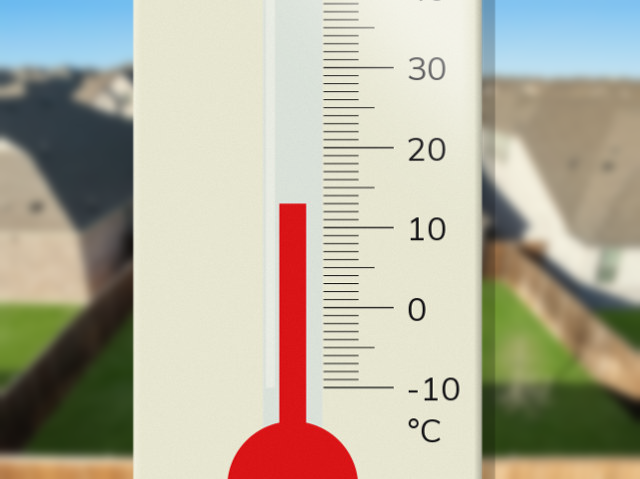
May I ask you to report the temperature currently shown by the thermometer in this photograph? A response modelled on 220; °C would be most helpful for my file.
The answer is 13; °C
